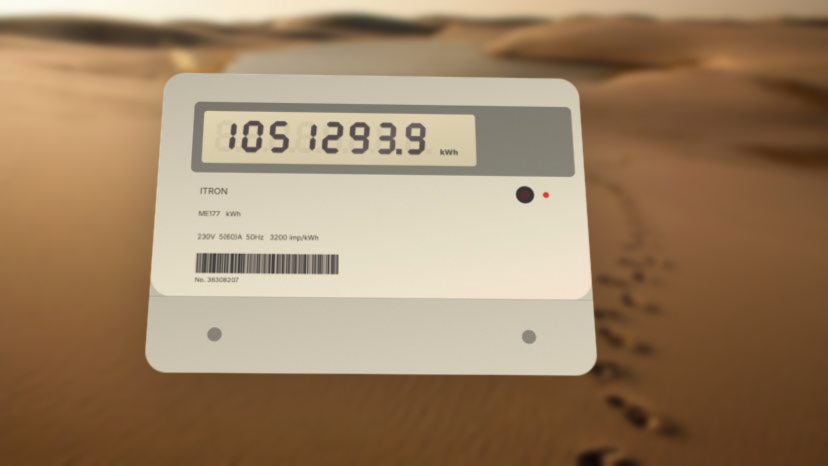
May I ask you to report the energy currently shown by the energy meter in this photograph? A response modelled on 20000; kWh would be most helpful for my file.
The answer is 1051293.9; kWh
